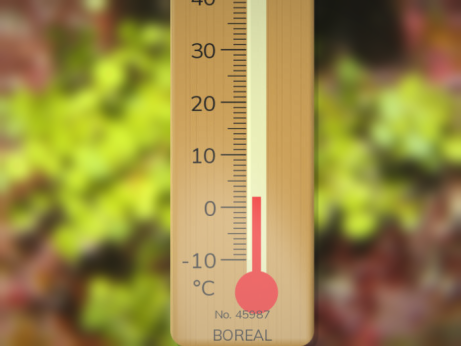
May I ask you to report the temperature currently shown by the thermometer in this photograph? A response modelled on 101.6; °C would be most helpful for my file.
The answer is 2; °C
